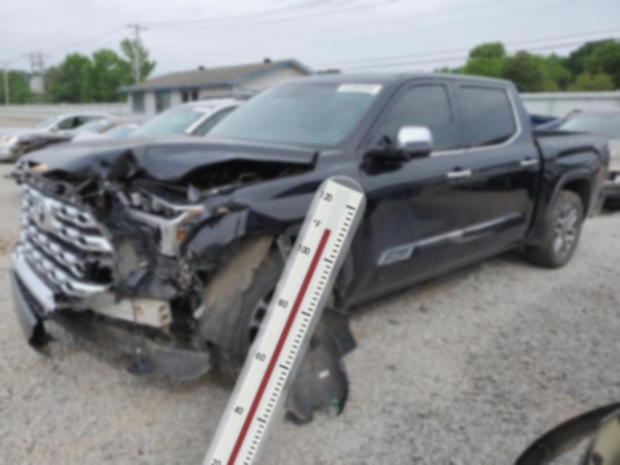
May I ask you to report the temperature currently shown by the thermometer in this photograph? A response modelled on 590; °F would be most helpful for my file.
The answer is 110; °F
